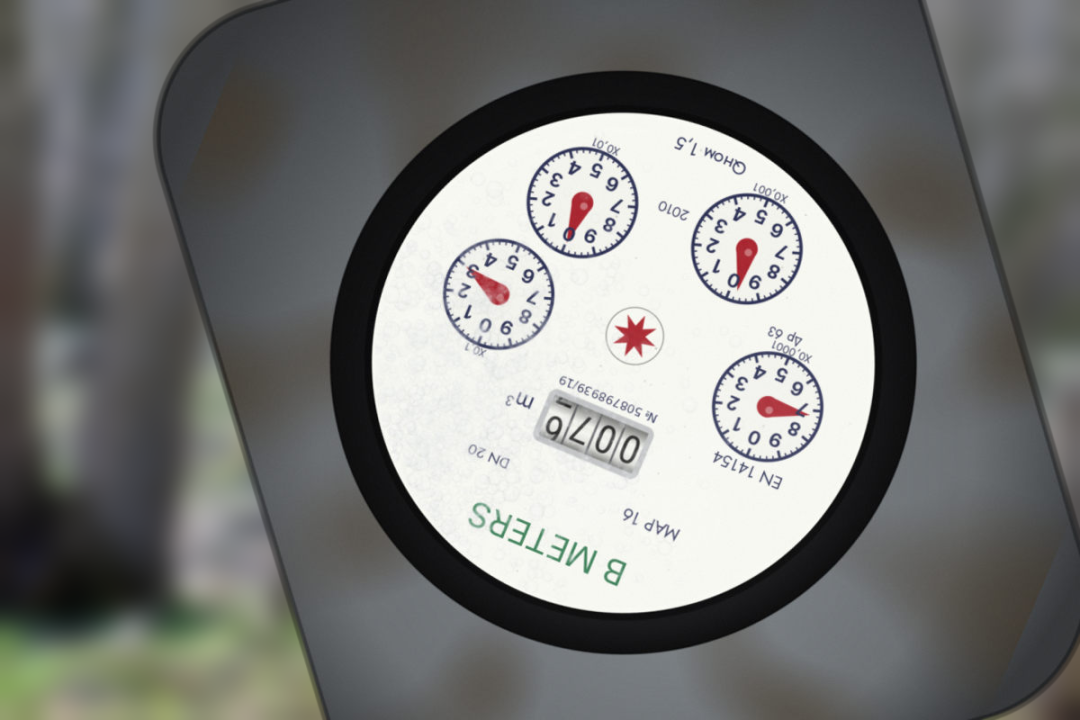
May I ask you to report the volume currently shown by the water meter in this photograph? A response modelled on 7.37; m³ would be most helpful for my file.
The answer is 76.2997; m³
